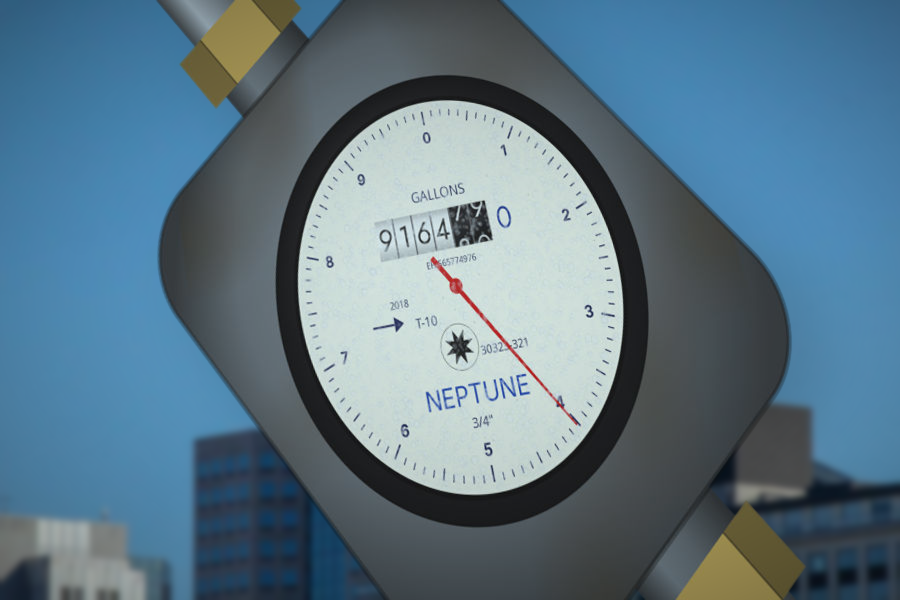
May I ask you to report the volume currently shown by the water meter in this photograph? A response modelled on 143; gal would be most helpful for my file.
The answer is 9164794.0; gal
